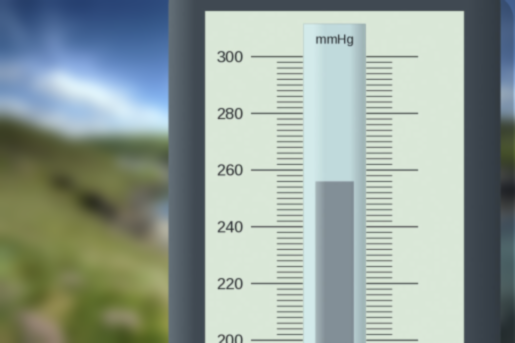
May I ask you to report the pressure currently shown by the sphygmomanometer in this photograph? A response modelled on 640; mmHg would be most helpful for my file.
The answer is 256; mmHg
